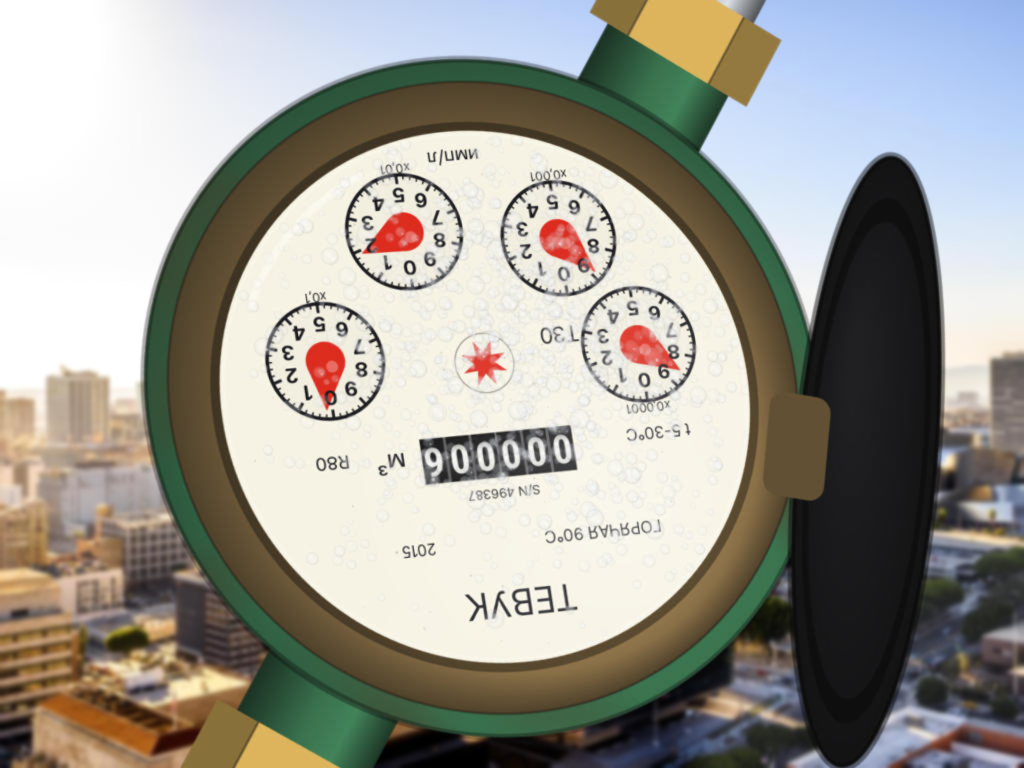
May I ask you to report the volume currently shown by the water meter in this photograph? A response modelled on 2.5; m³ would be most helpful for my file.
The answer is 6.0188; m³
